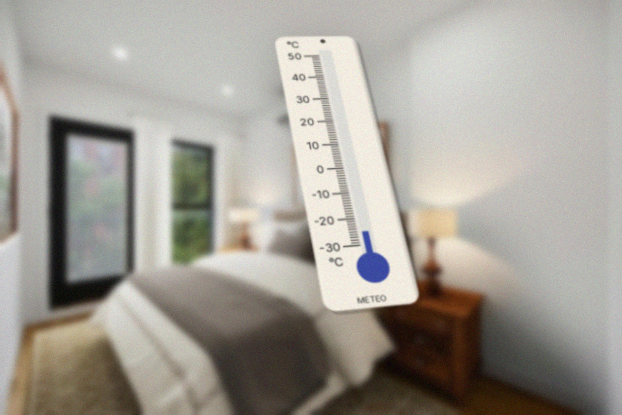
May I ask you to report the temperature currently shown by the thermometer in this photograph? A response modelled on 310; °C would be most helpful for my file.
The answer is -25; °C
